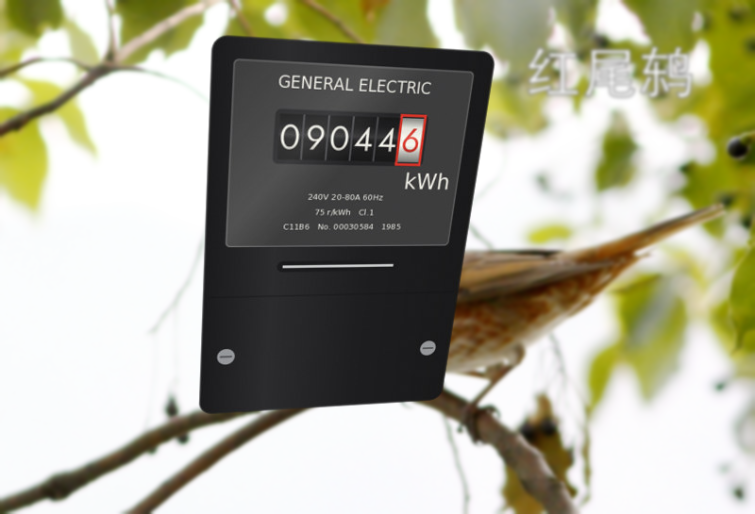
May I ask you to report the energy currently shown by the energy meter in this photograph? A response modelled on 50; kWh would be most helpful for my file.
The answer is 9044.6; kWh
